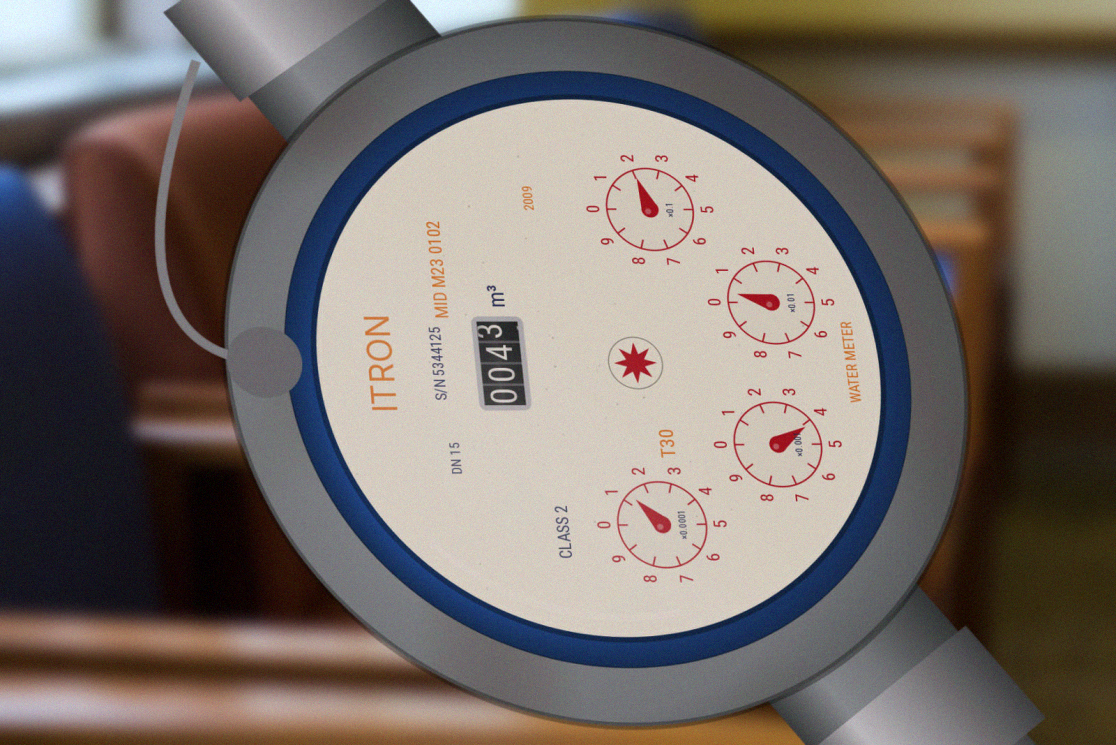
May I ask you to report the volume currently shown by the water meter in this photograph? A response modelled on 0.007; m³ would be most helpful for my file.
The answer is 43.2041; m³
